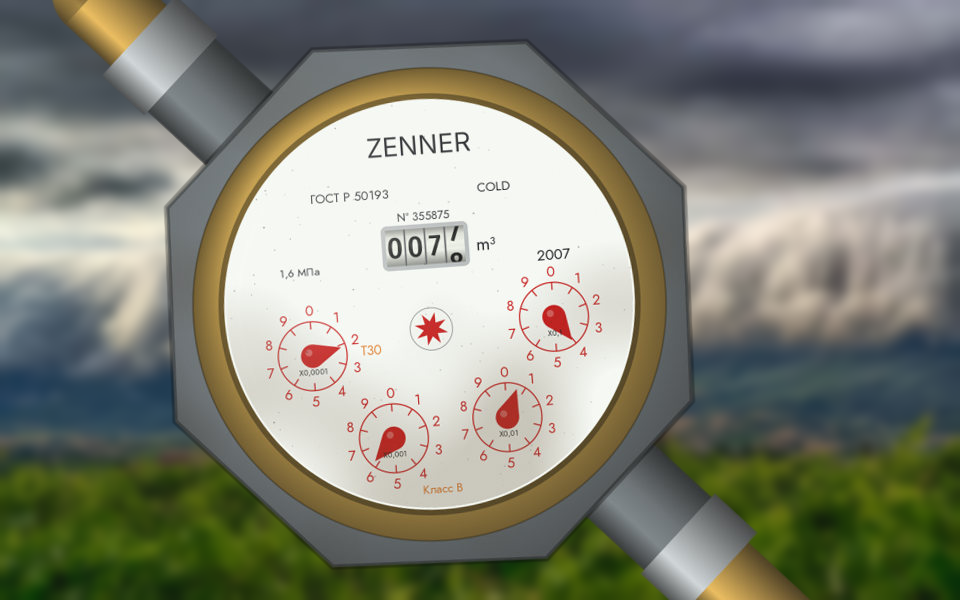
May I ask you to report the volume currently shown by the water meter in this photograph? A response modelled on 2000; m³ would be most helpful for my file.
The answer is 77.4062; m³
